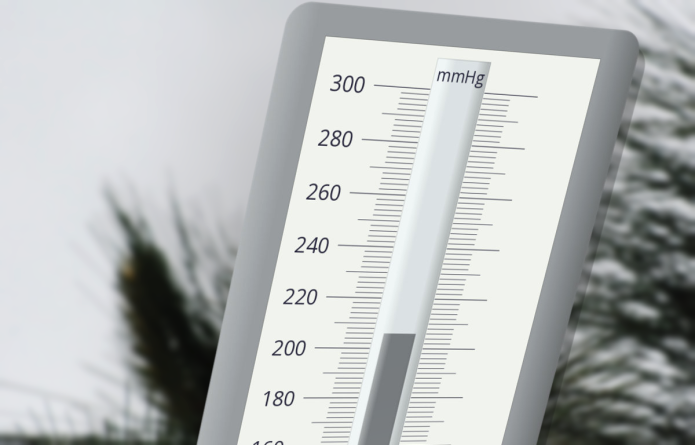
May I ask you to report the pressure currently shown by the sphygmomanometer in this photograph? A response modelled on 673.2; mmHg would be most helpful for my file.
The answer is 206; mmHg
